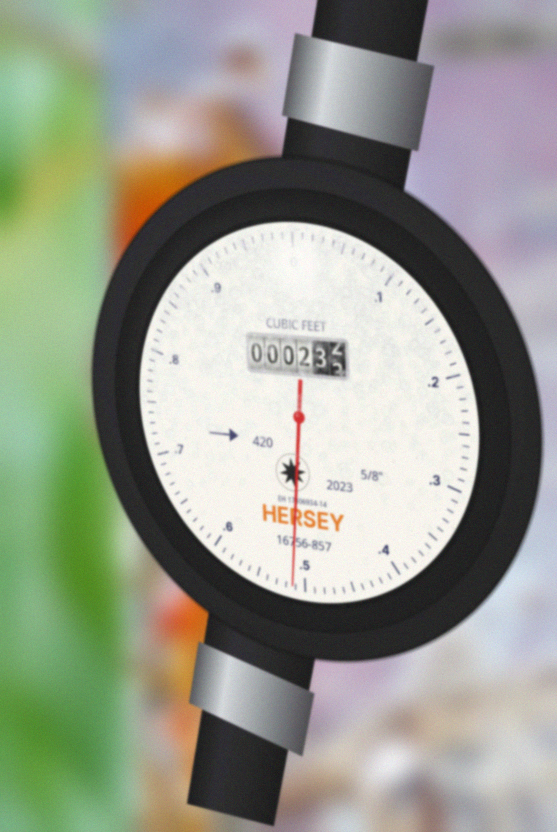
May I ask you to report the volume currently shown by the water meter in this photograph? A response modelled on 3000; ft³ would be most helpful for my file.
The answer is 232.51; ft³
